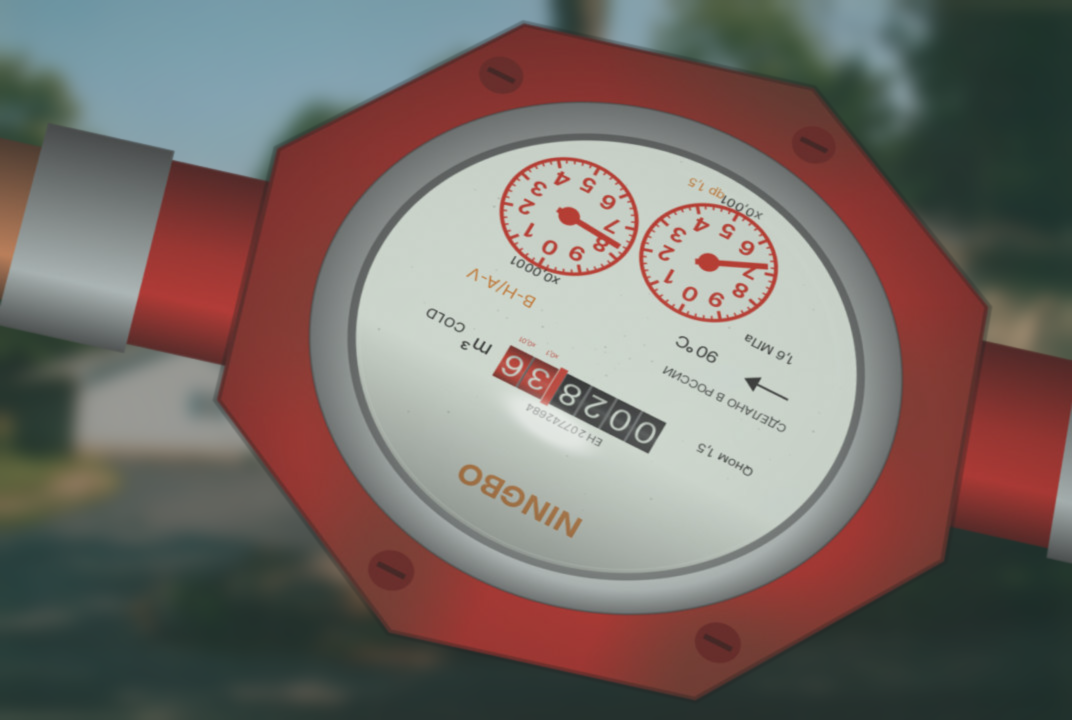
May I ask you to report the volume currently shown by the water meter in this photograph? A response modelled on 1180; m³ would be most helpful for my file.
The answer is 28.3667; m³
